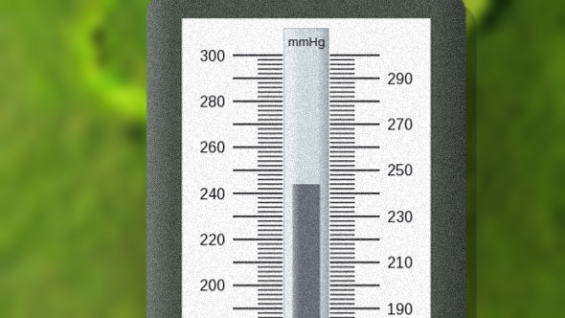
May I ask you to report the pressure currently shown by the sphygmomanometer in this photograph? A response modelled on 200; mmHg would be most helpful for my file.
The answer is 244; mmHg
